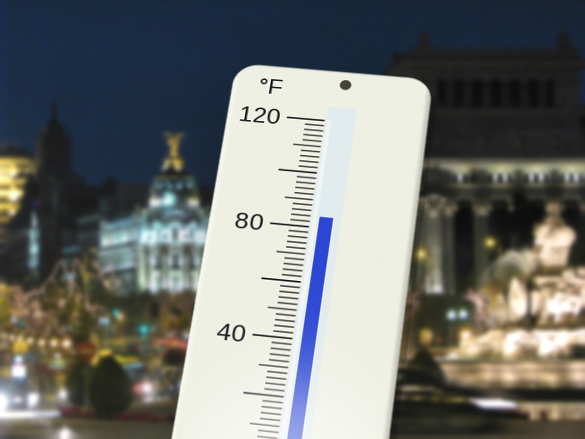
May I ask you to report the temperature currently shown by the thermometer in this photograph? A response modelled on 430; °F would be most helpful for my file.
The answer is 84; °F
